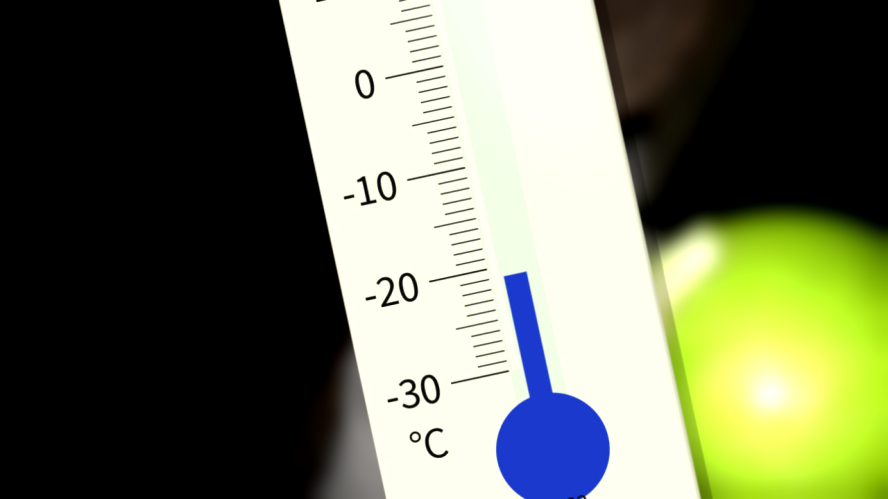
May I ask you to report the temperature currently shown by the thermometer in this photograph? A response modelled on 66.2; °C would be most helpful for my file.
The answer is -21; °C
